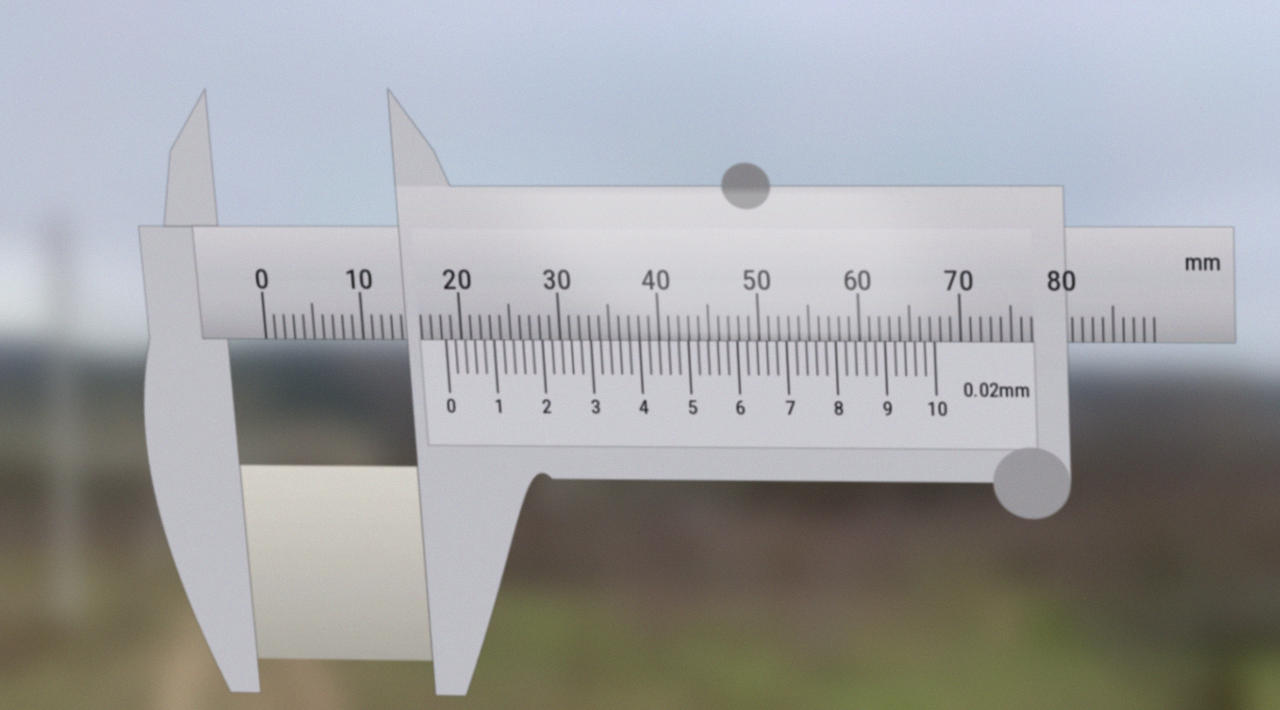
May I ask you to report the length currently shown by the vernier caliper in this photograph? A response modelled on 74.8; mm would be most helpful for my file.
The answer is 18.4; mm
